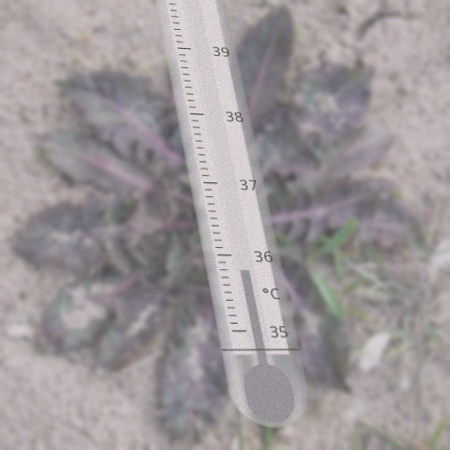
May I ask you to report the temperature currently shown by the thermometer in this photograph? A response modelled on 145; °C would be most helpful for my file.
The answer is 35.8; °C
